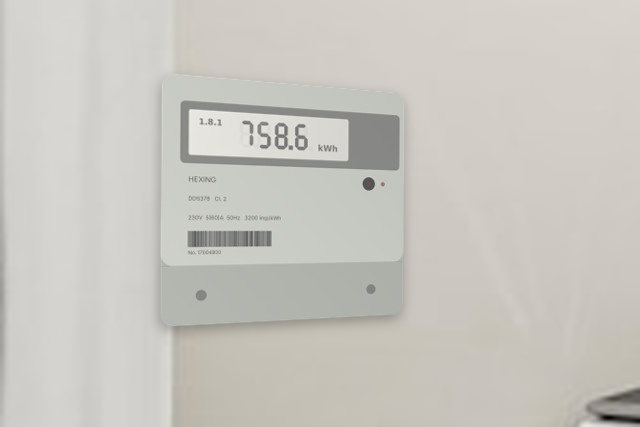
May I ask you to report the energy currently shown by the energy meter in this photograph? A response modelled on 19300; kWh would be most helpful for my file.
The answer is 758.6; kWh
